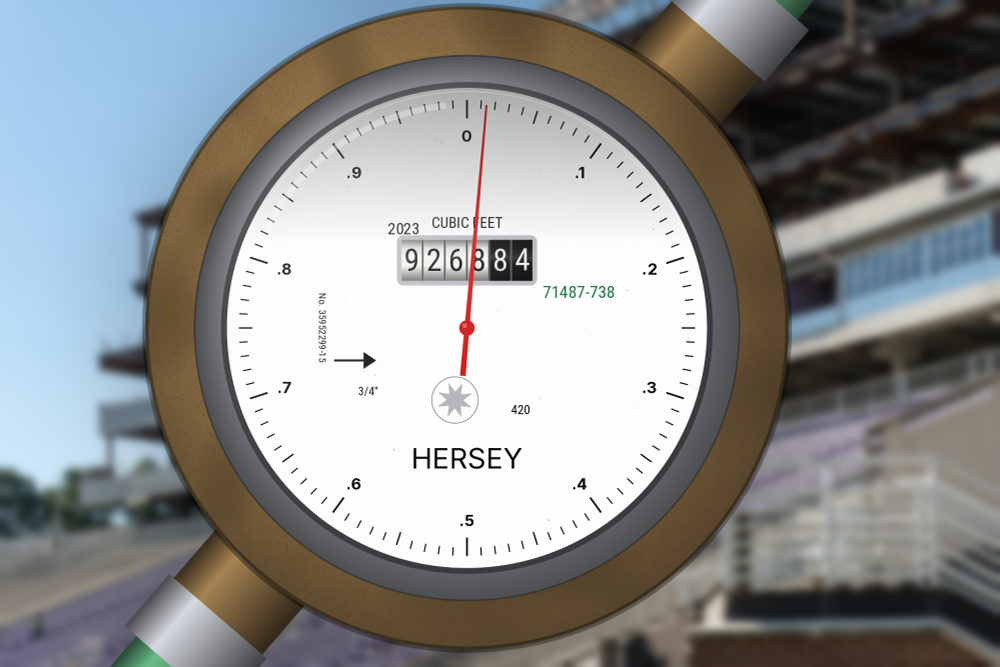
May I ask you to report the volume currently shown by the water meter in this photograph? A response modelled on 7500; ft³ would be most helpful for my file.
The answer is 926884.01; ft³
